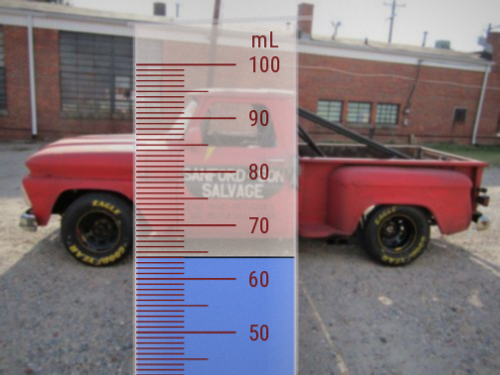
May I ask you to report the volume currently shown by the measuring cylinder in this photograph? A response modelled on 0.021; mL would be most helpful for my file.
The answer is 64; mL
